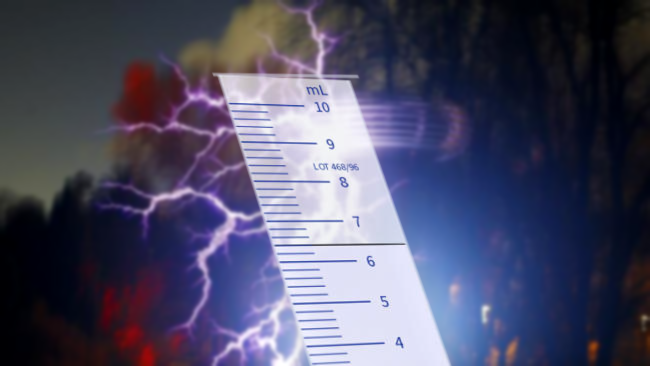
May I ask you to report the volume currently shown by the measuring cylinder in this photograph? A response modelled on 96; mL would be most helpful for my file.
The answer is 6.4; mL
